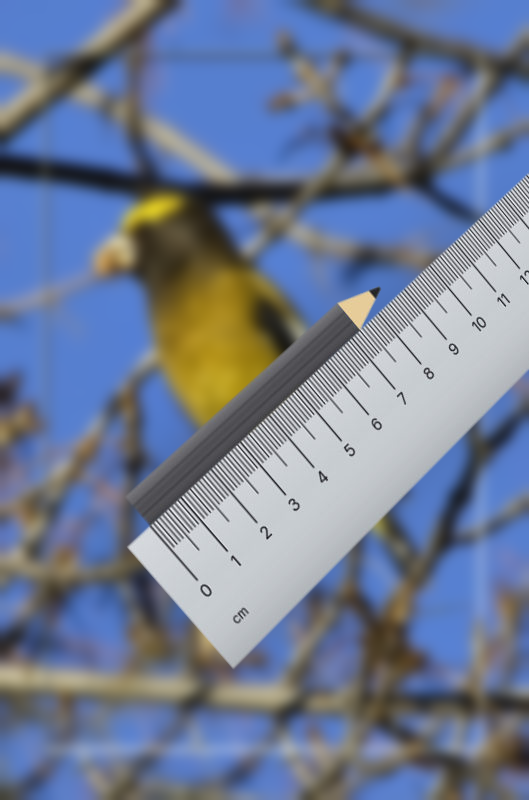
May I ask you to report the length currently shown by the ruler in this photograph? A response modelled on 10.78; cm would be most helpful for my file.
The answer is 8.5; cm
